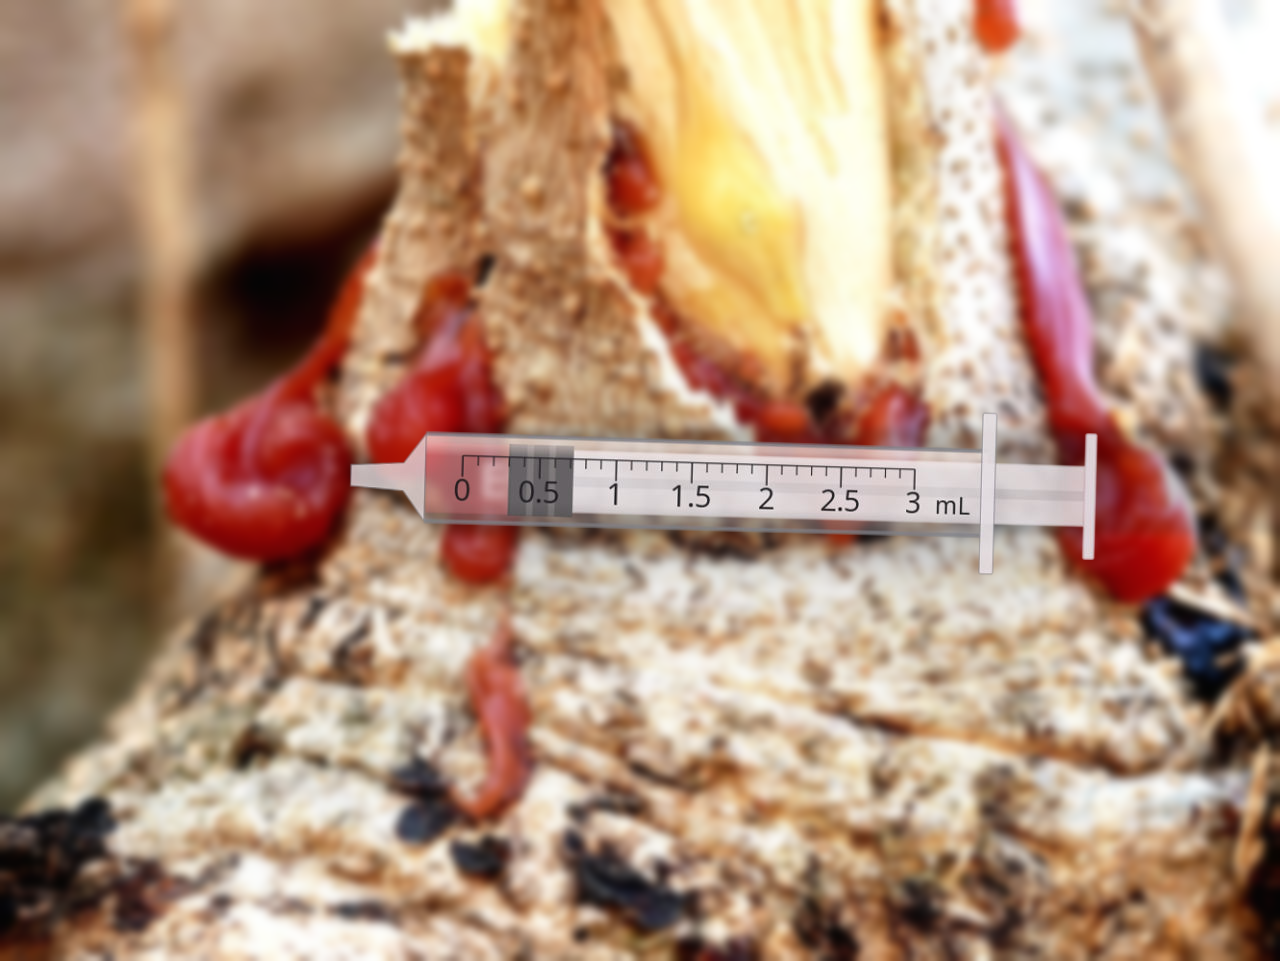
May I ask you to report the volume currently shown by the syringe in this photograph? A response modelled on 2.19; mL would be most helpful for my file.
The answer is 0.3; mL
